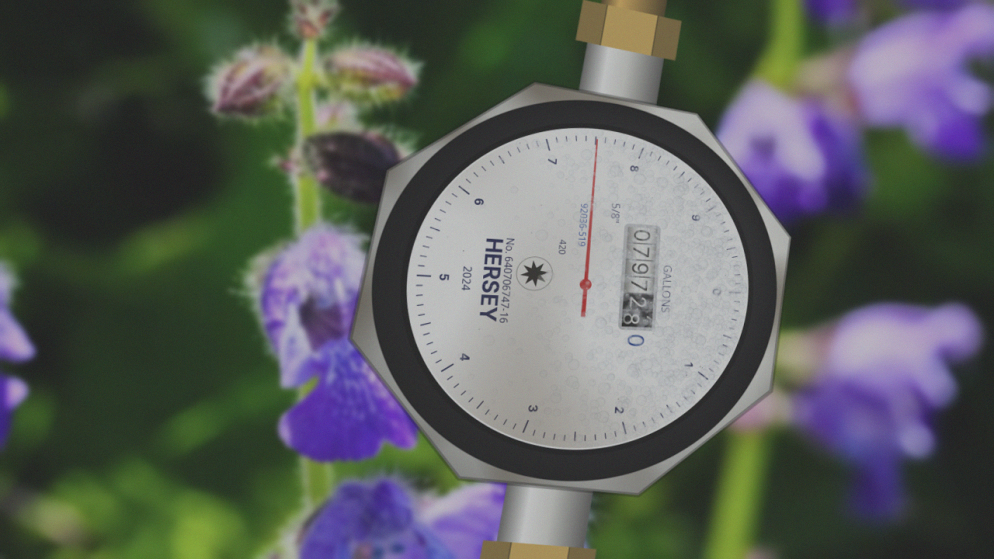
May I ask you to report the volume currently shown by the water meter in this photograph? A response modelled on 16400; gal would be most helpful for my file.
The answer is 797277.5; gal
